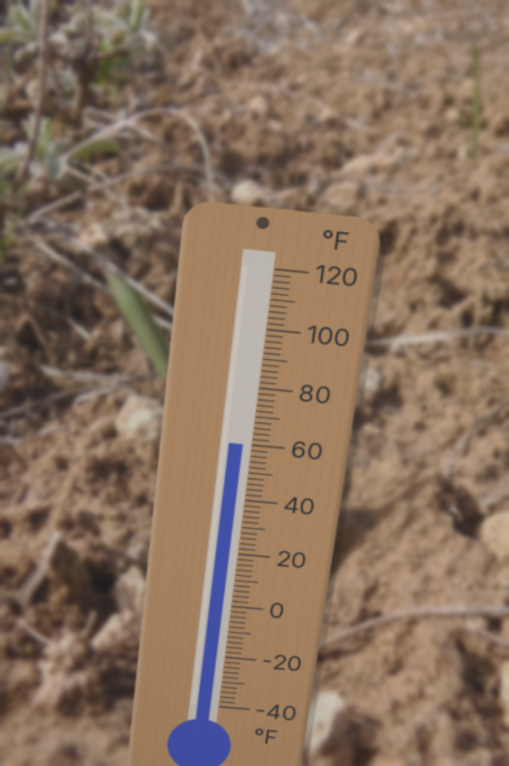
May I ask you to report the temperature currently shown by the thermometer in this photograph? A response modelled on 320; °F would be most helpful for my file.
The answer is 60; °F
